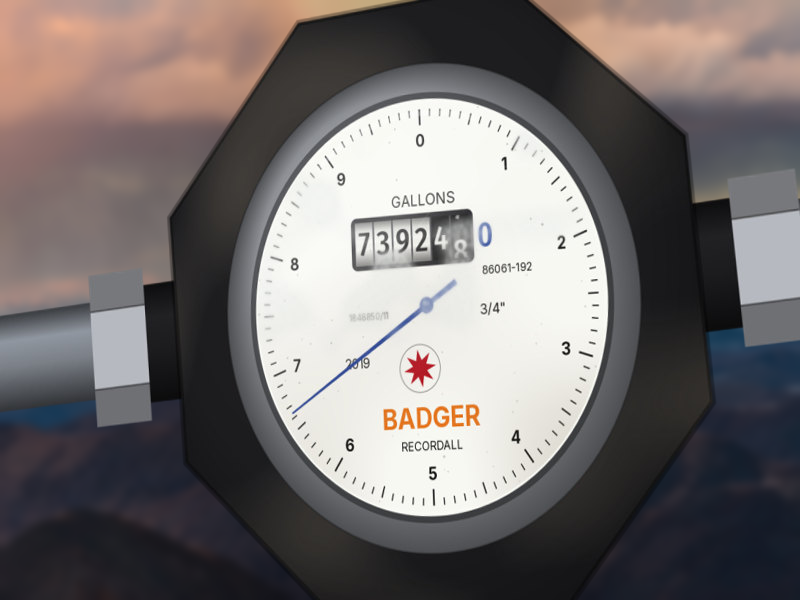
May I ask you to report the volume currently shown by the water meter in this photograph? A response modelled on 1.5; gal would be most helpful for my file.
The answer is 7392476.6; gal
